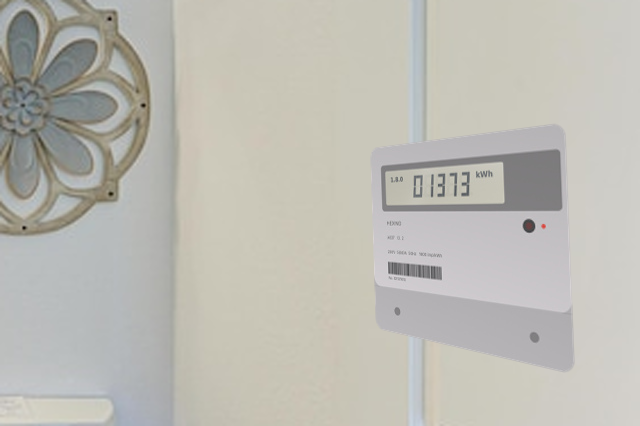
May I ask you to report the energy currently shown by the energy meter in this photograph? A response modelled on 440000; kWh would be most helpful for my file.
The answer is 1373; kWh
